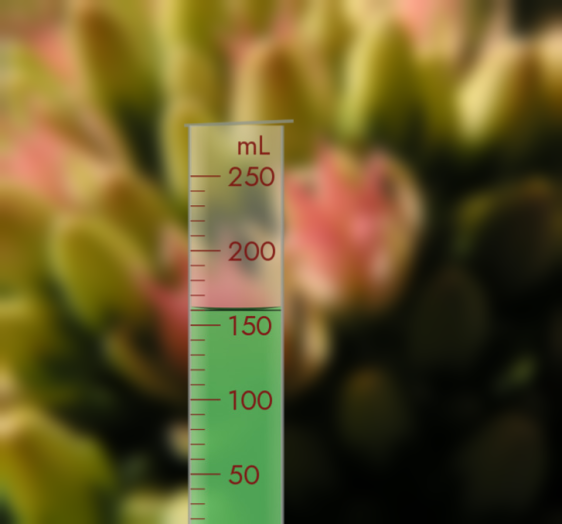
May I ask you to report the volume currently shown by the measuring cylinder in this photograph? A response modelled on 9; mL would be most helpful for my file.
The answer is 160; mL
